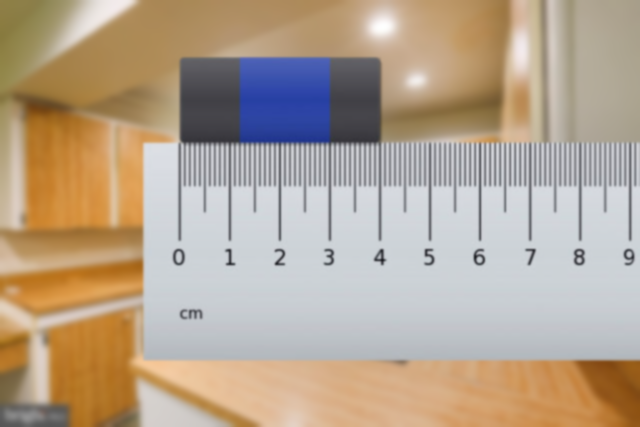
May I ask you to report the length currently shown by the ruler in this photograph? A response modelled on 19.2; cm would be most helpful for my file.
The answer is 4; cm
